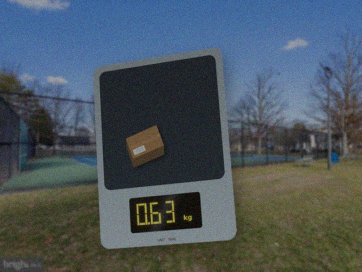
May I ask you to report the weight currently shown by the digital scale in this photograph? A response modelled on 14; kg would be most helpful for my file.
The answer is 0.63; kg
